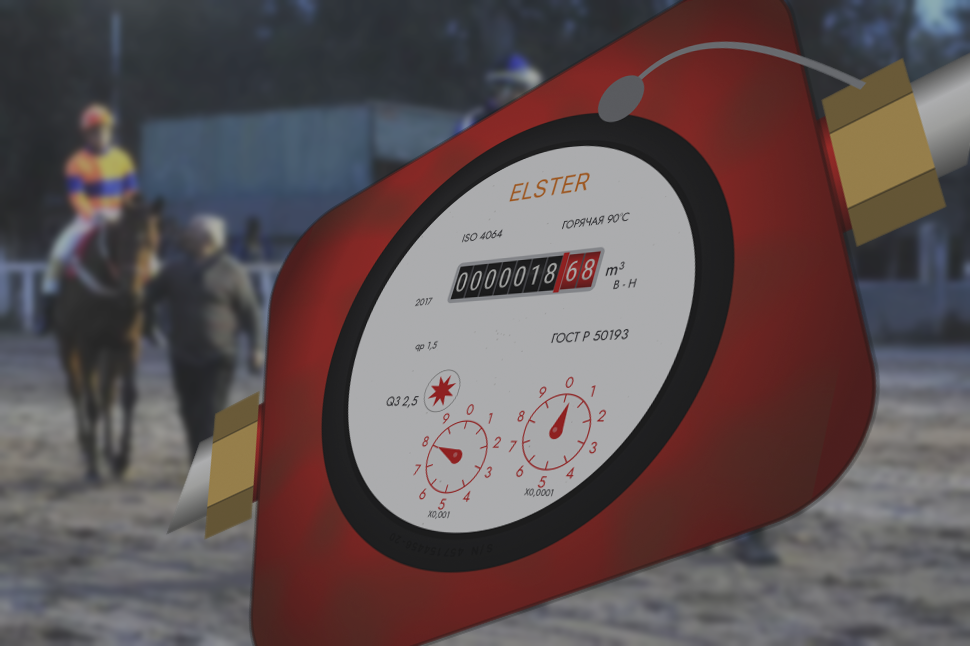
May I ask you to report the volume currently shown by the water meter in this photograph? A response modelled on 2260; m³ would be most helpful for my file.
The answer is 18.6880; m³
